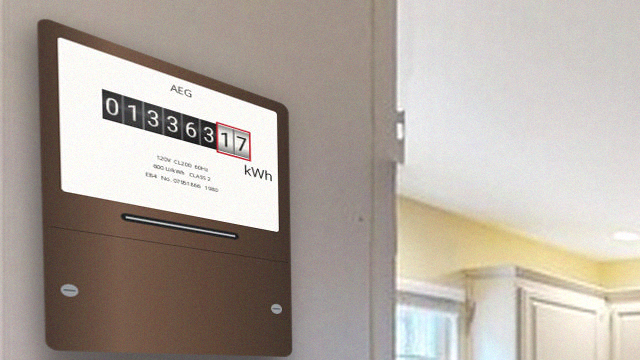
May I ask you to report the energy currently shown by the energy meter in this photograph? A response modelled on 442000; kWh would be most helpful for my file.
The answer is 13363.17; kWh
